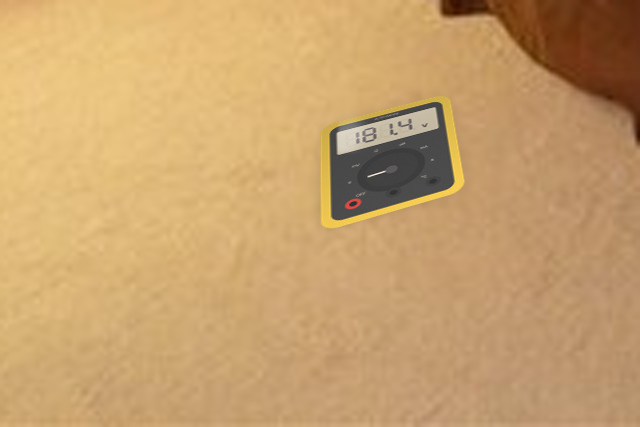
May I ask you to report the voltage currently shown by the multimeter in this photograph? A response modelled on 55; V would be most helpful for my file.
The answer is 181.4; V
